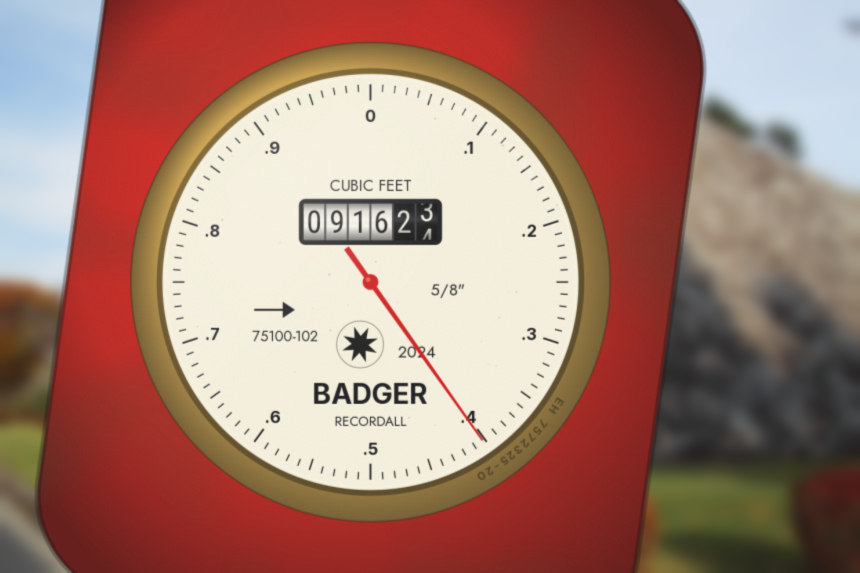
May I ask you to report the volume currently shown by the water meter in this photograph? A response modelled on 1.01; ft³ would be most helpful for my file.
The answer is 91623.40; ft³
